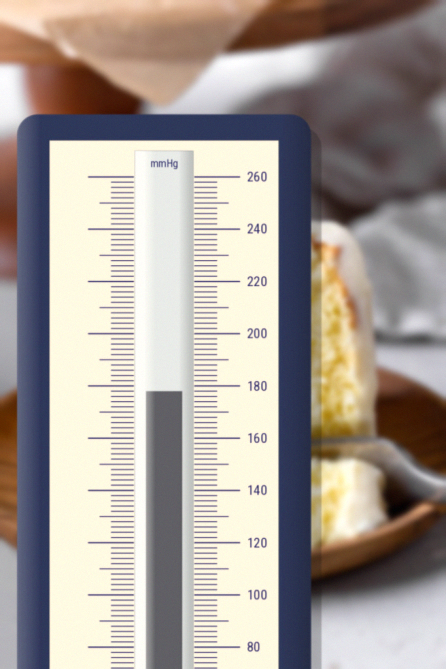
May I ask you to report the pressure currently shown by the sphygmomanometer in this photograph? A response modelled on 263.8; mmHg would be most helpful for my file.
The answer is 178; mmHg
